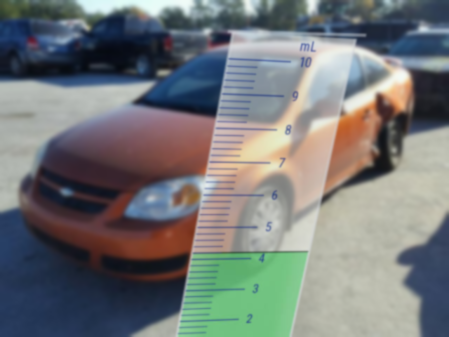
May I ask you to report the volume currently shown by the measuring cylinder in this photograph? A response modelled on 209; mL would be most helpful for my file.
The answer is 4.2; mL
